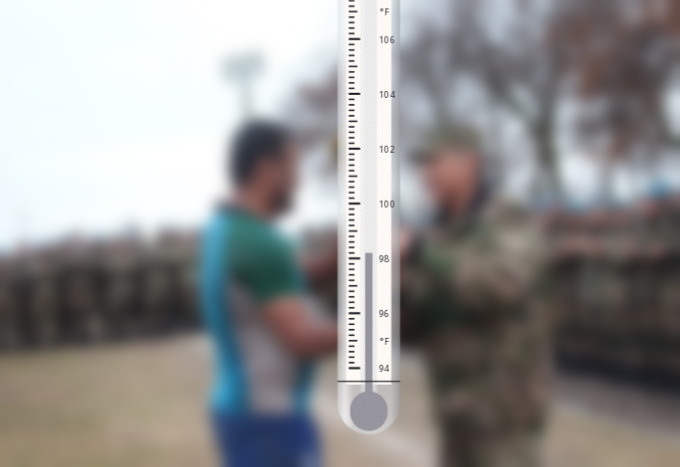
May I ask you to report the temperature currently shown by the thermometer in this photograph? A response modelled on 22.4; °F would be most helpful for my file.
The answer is 98.2; °F
